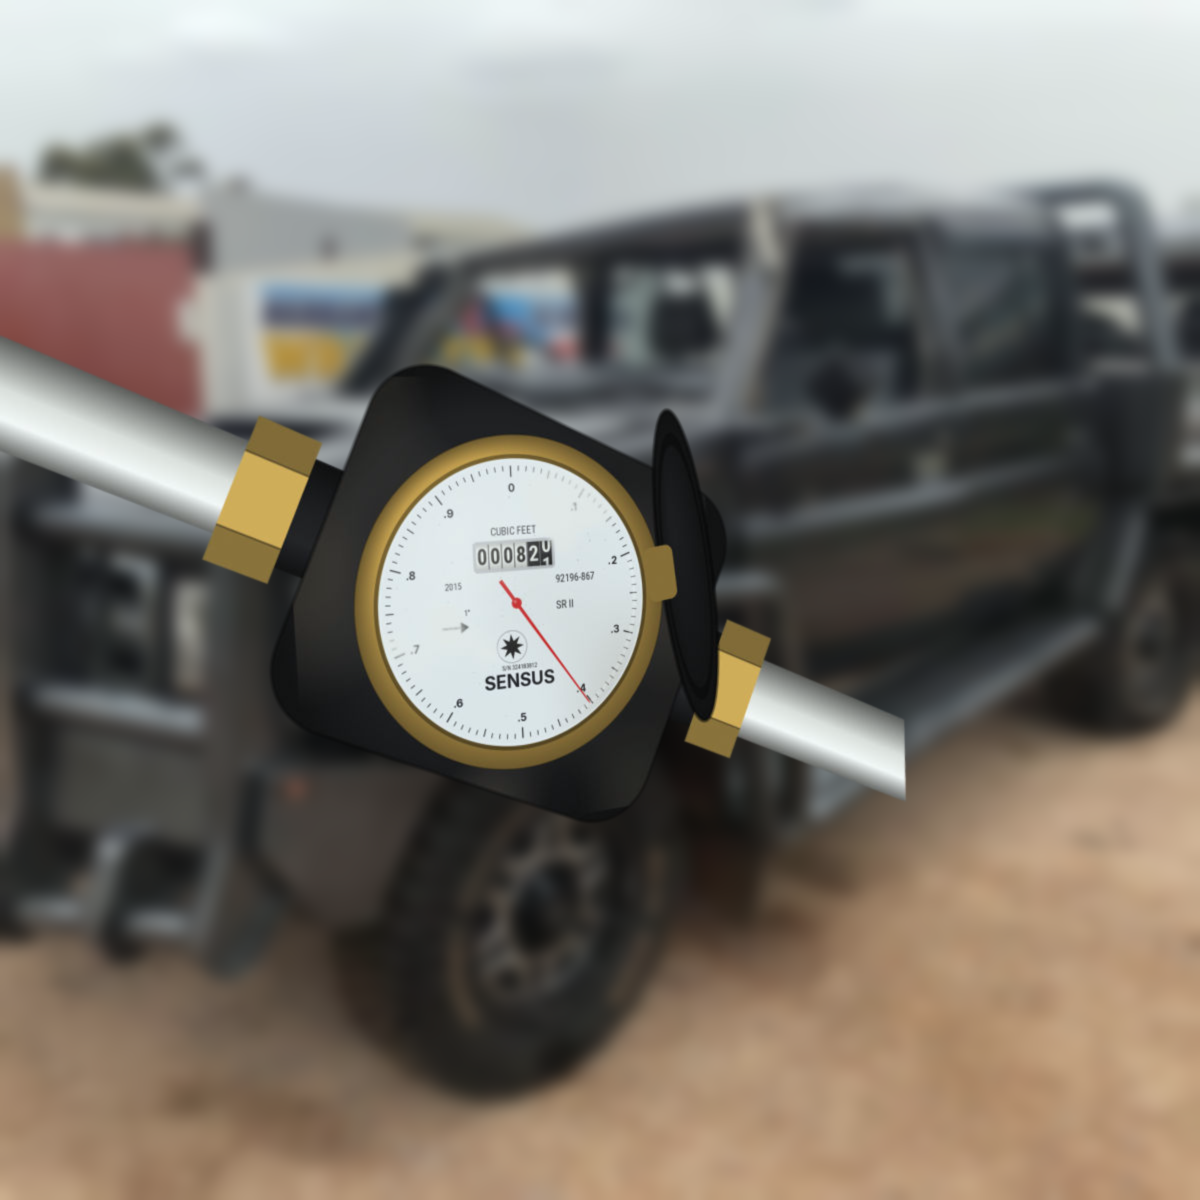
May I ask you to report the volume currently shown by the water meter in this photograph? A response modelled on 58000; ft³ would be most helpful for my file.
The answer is 820.40; ft³
